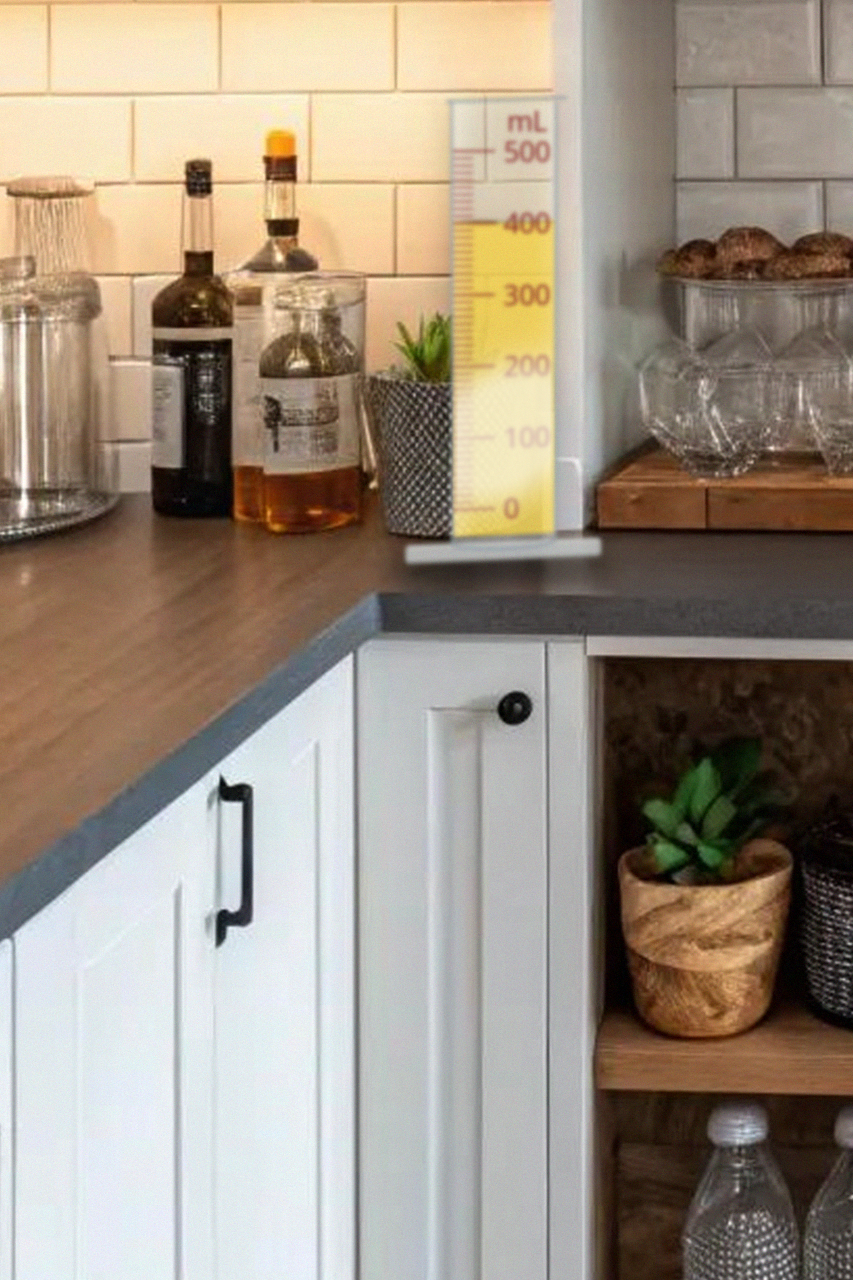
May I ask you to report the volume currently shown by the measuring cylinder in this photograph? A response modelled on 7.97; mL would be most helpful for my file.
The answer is 400; mL
